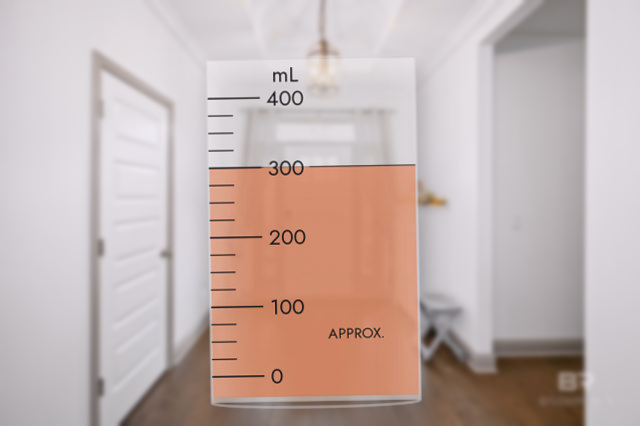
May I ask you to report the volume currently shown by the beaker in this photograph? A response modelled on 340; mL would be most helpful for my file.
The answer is 300; mL
